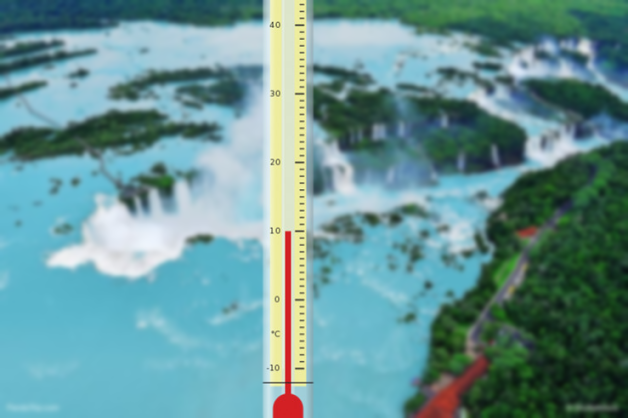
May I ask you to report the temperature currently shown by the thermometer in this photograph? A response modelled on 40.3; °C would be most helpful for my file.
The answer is 10; °C
